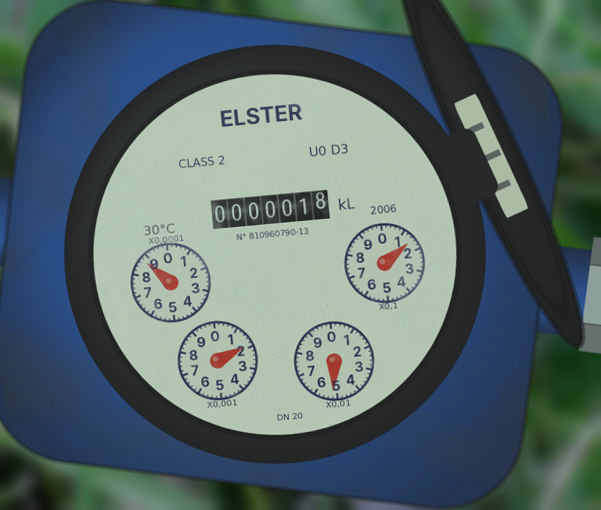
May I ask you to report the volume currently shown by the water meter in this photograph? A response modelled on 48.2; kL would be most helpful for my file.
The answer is 18.1518; kL
